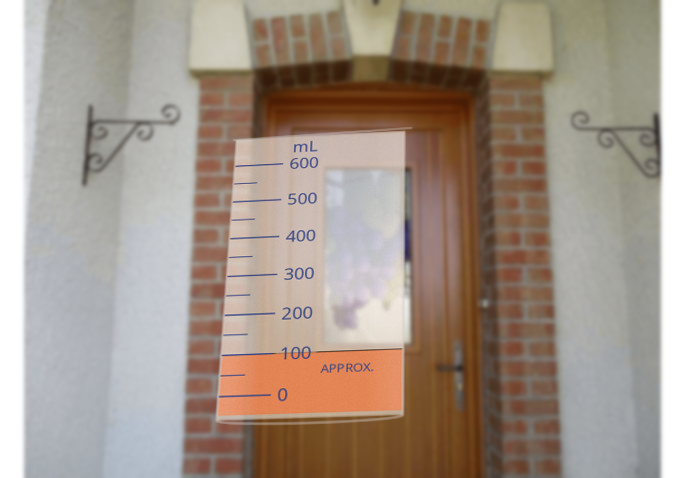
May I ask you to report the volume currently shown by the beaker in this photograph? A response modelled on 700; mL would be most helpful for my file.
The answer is 100; mL
